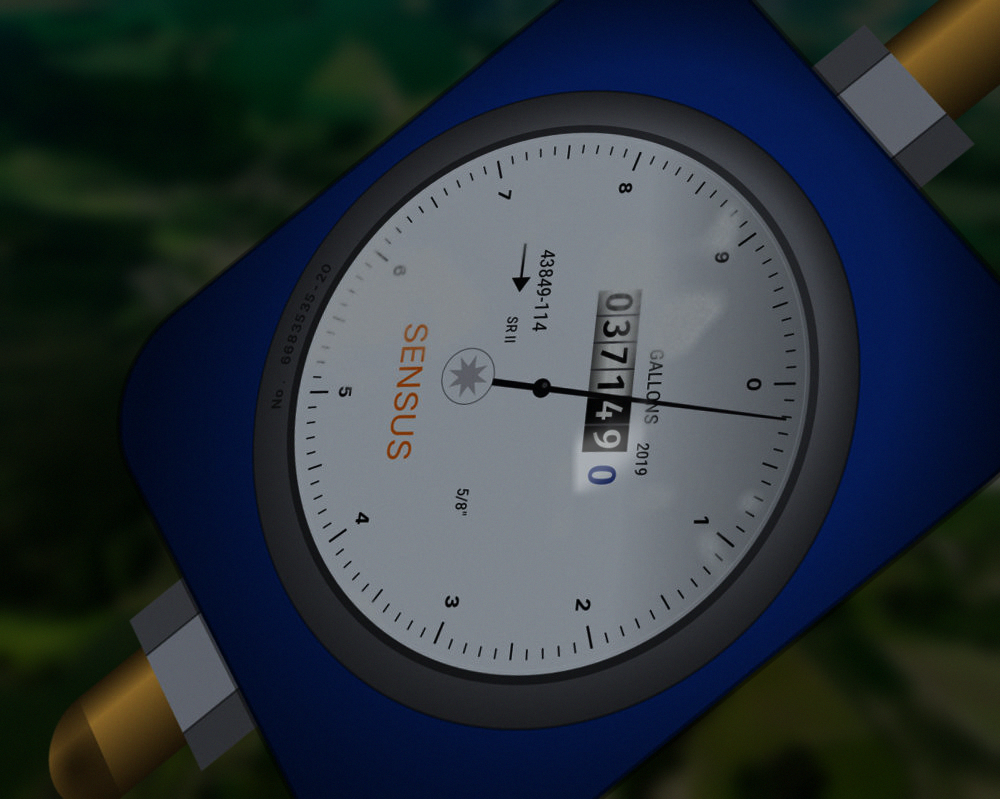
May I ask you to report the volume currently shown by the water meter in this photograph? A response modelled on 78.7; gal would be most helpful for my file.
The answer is 371490.2; gal
